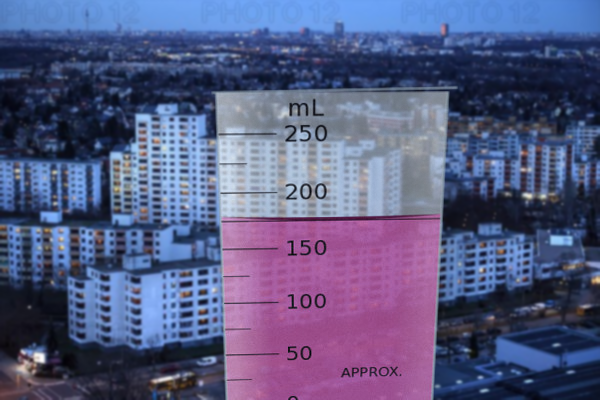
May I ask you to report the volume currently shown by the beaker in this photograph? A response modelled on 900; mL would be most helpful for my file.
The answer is 175; mL
